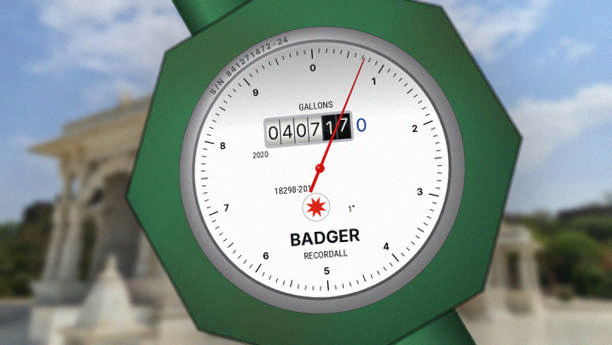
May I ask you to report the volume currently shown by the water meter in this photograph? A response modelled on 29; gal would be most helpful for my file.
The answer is 407170.7; gal
